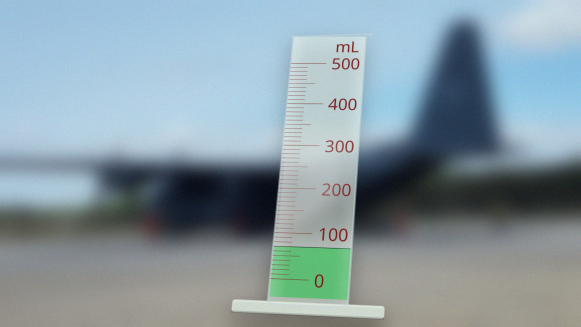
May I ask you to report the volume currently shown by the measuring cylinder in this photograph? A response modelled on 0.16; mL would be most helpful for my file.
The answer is 70; mL
